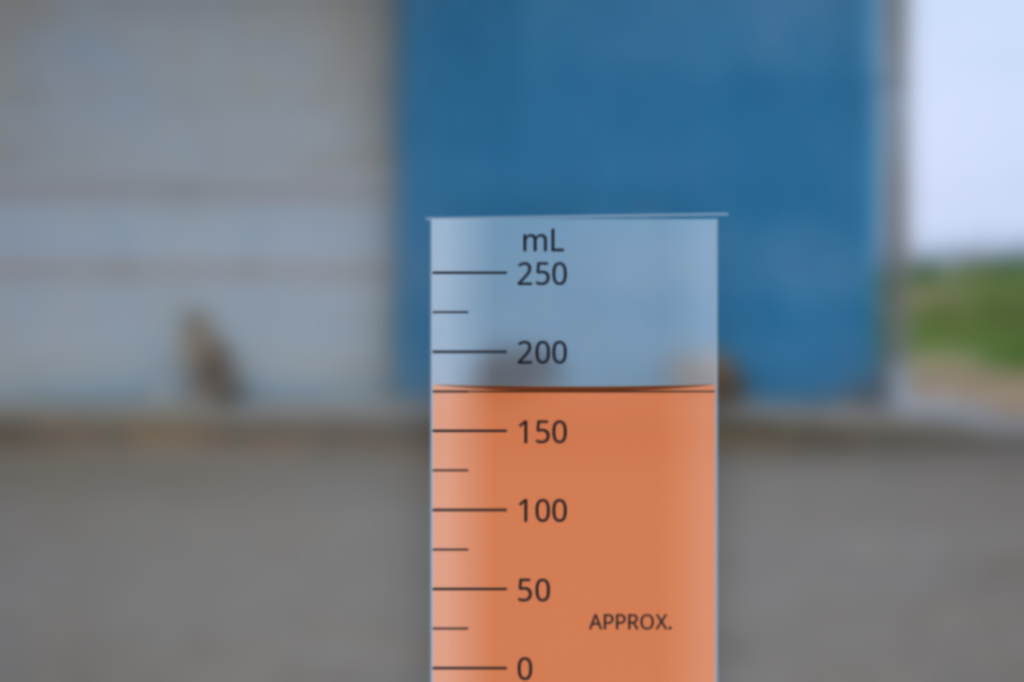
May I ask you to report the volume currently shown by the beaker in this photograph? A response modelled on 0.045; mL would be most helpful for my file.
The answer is 175; mL
